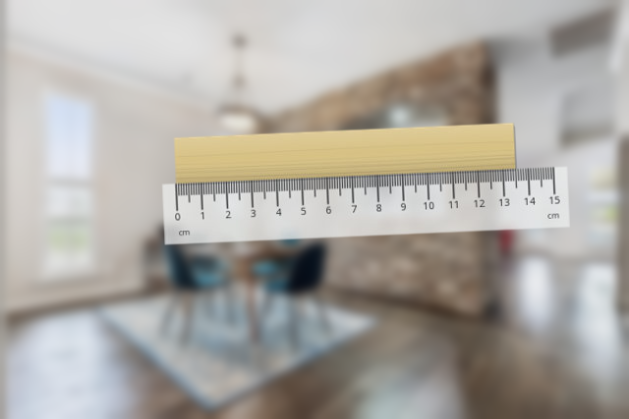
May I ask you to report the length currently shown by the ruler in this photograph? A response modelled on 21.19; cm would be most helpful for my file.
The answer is 13.5; cm
